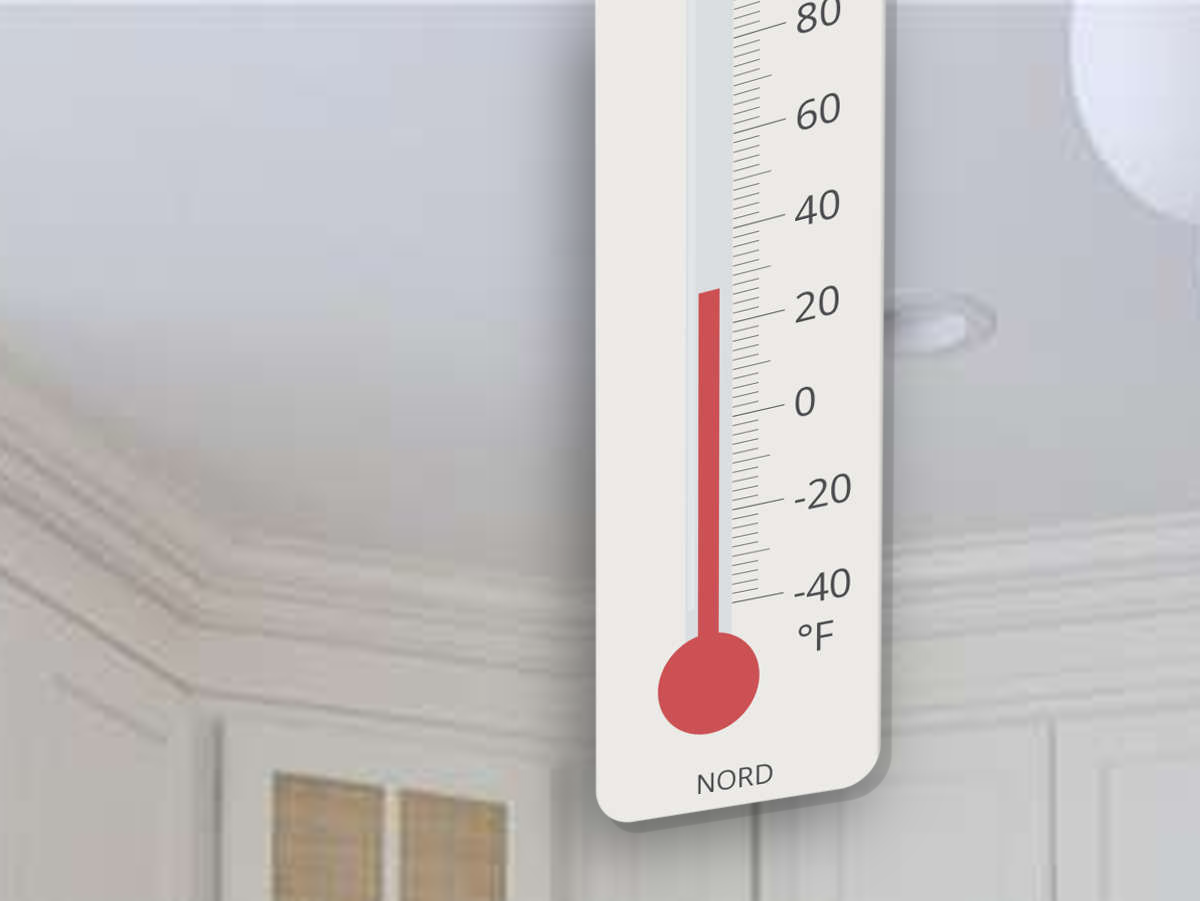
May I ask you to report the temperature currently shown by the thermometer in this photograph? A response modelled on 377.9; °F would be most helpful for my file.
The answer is 28; °F
